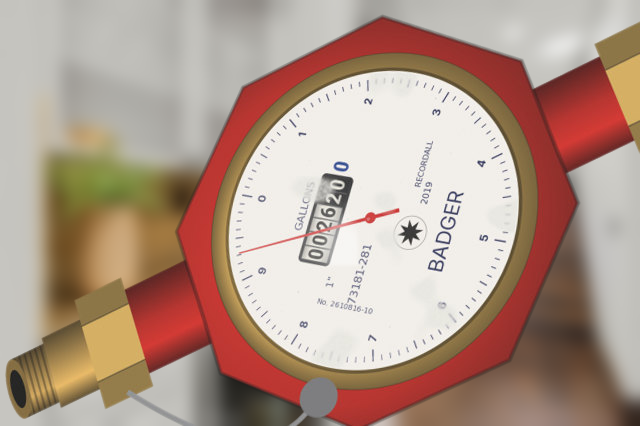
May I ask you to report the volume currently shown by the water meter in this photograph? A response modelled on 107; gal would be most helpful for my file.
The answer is 26199.3; gal
